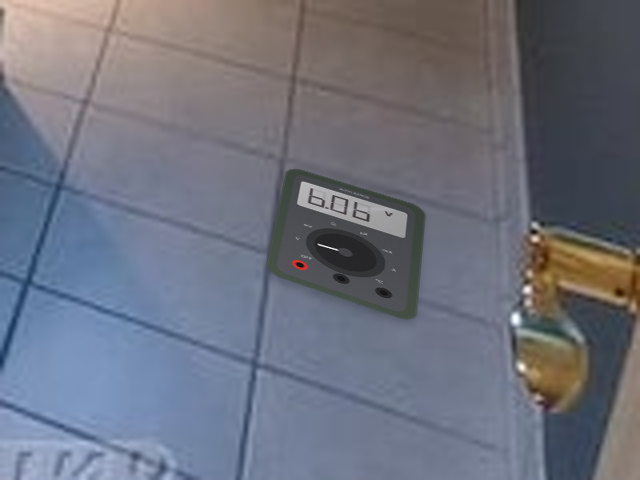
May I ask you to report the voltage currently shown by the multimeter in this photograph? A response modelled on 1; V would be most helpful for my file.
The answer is 6.06; V
